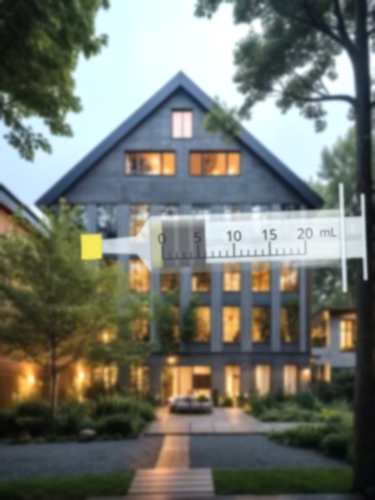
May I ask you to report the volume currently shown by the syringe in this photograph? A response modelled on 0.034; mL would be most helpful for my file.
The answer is 0; mL
